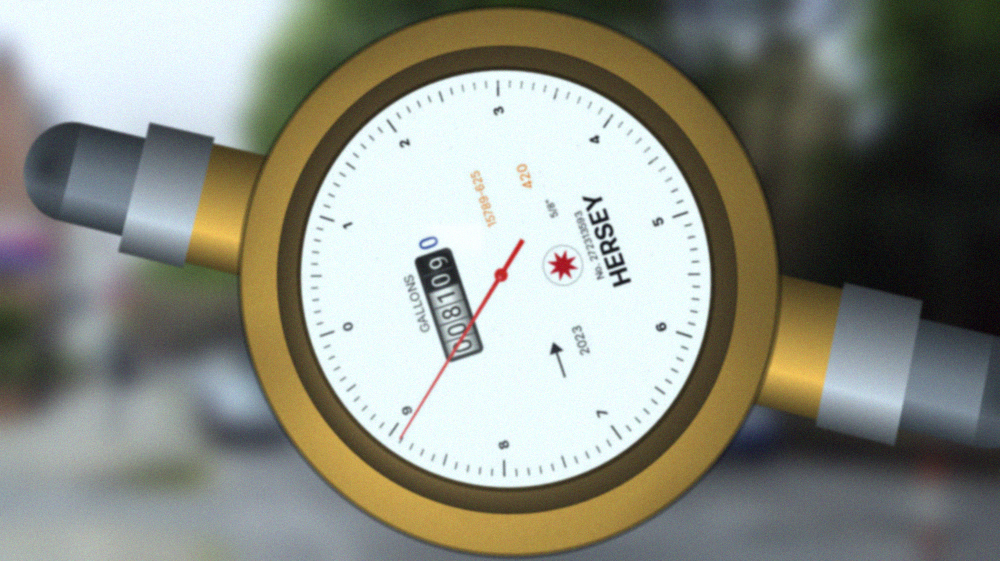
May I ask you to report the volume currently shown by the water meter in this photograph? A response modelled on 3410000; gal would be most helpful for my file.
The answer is 81088.9; gal
